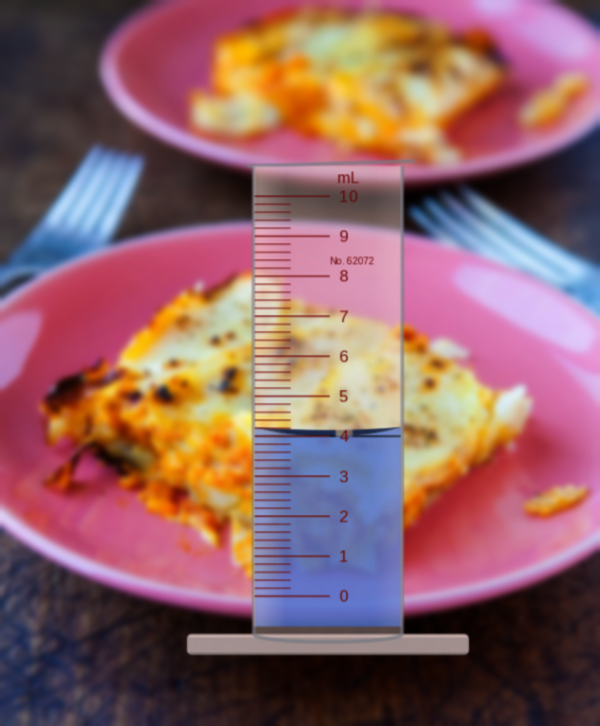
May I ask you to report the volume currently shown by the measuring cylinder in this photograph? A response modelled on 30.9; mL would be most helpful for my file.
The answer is 4; mL
